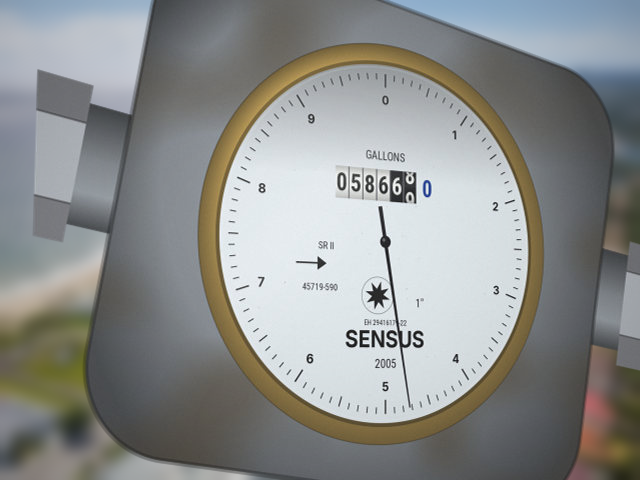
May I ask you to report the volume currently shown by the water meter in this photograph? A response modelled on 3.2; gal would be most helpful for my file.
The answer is 586684.7; gal
